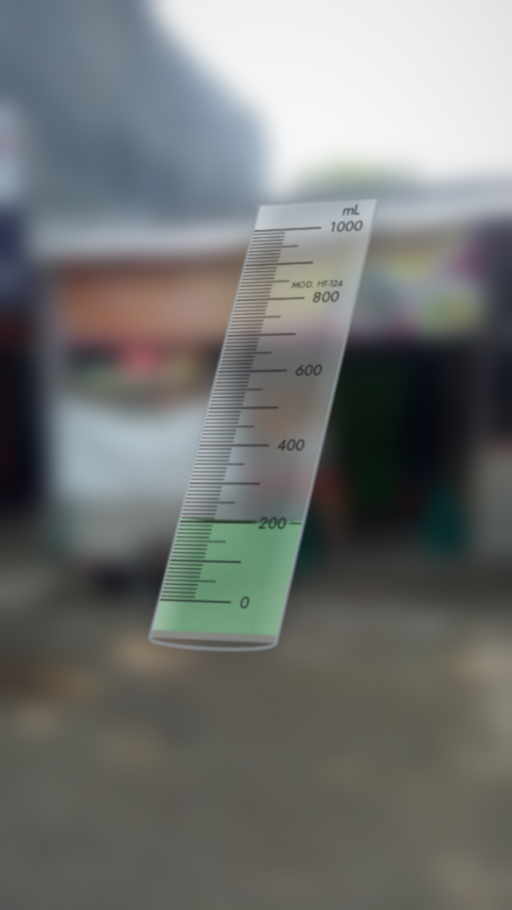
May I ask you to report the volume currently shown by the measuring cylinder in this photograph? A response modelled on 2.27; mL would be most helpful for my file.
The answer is 200; mL
